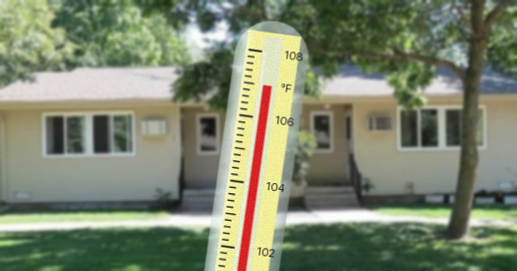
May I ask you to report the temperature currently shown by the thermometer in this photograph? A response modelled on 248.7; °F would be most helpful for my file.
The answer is 107; °F
